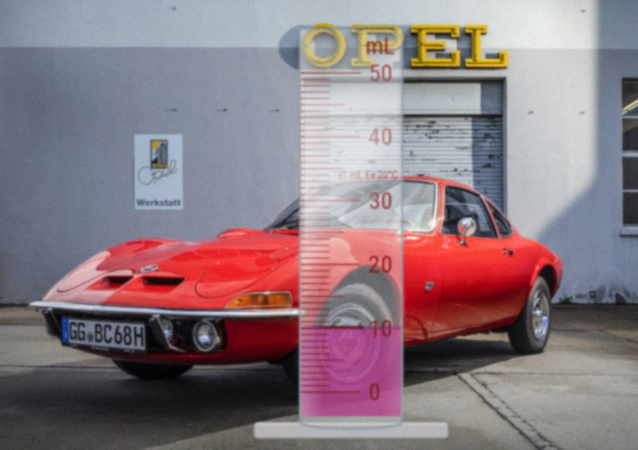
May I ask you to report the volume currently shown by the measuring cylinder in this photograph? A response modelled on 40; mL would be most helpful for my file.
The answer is 10; mL
